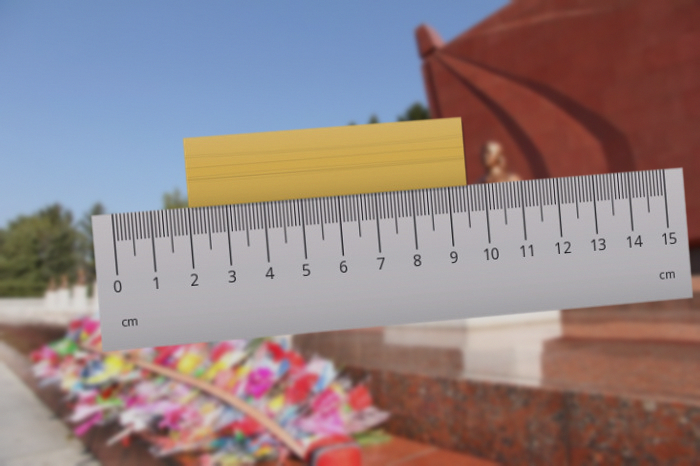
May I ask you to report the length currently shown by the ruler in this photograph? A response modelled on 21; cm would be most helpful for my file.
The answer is 7.5; cm
